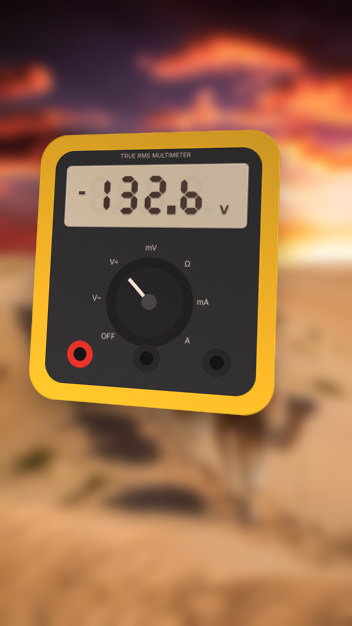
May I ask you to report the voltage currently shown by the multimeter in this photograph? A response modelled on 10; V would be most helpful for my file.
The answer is -132.6; V
